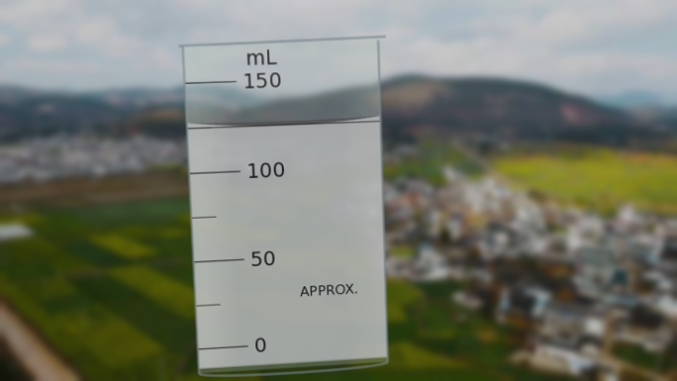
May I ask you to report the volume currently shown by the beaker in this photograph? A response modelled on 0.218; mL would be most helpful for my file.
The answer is 125; mL
